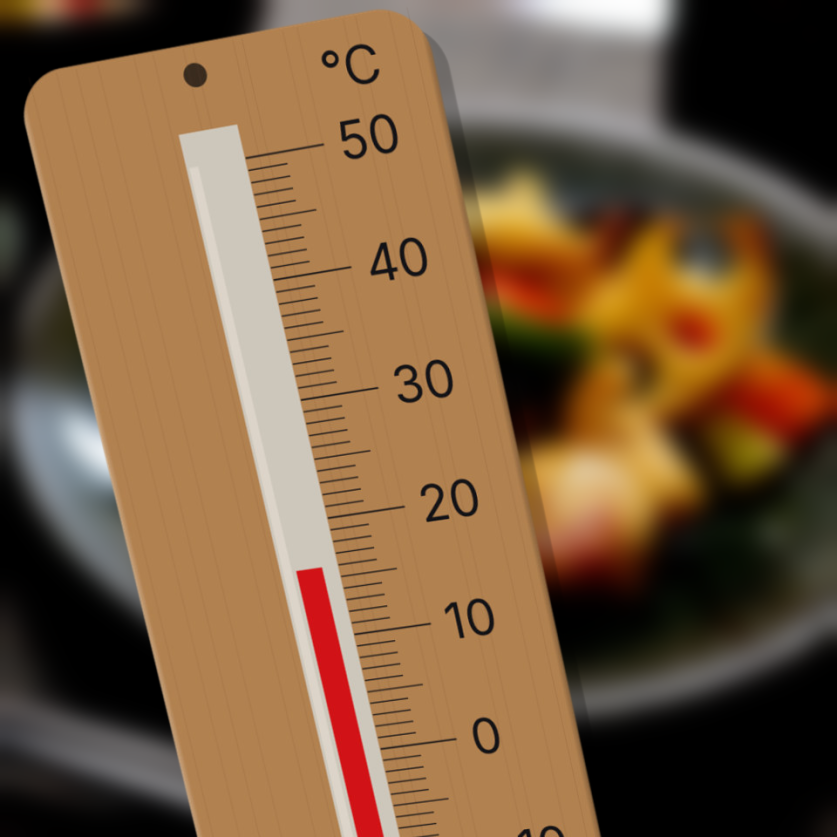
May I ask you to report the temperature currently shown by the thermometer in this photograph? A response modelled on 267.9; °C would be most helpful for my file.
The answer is 16; °C
